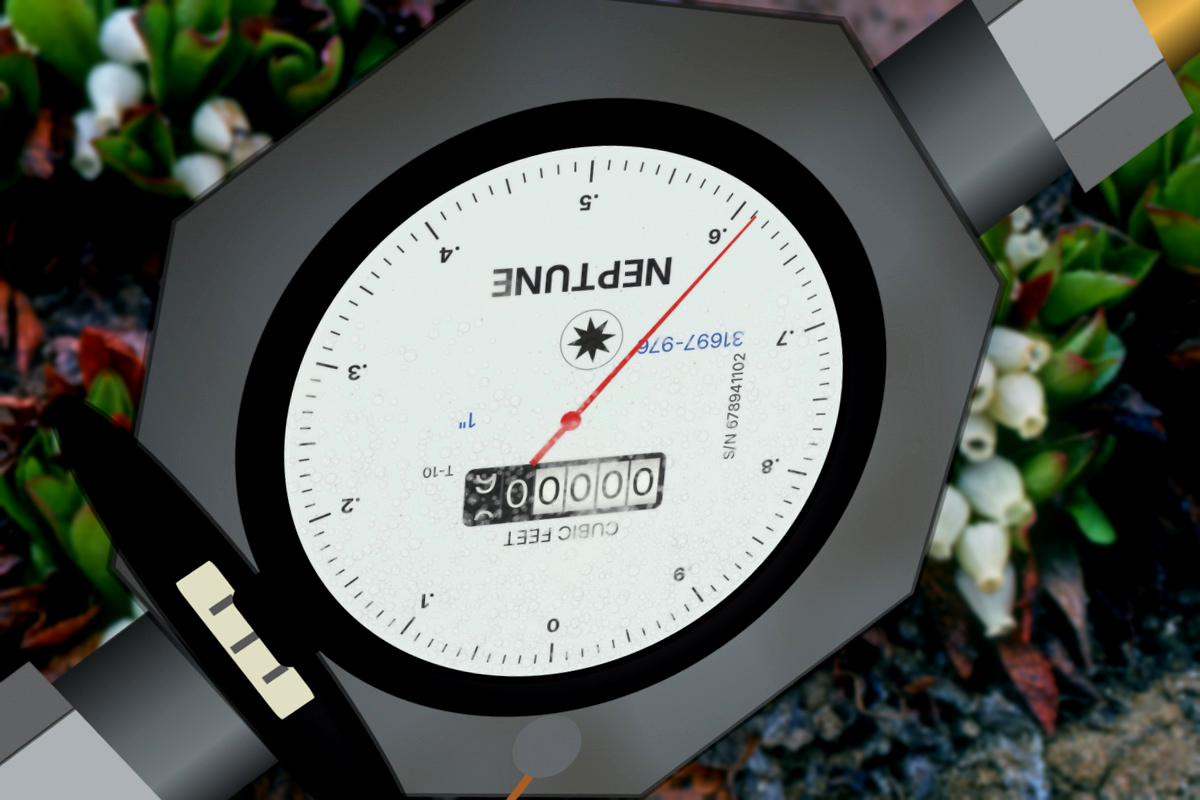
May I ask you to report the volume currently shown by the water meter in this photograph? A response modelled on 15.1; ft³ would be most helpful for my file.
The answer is 5.61; ft³
